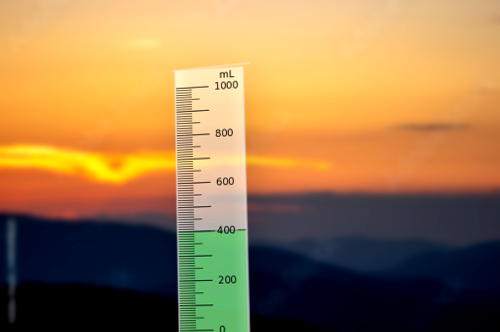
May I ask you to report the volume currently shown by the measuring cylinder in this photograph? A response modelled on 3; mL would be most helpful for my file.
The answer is 400; mL
